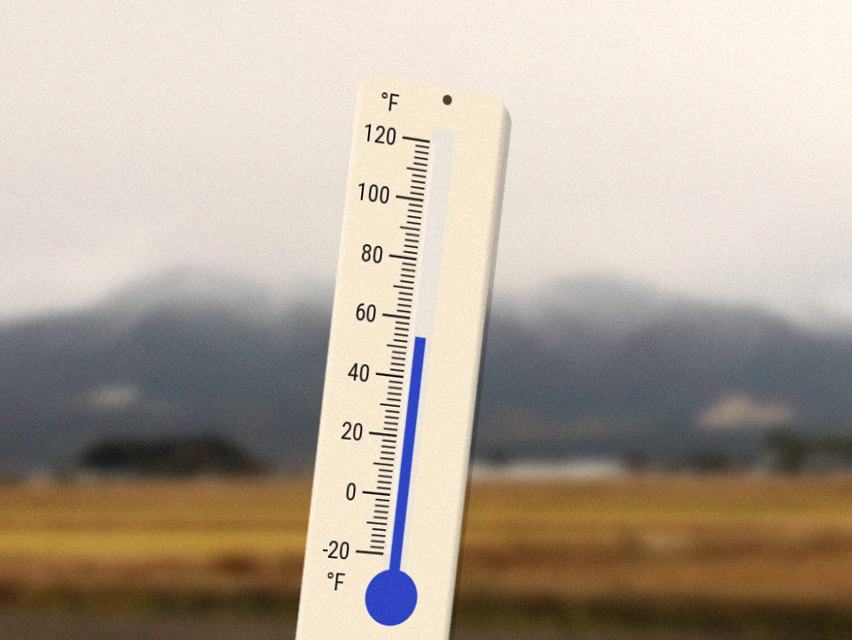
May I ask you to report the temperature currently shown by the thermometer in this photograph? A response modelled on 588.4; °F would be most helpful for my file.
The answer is 54; °F
